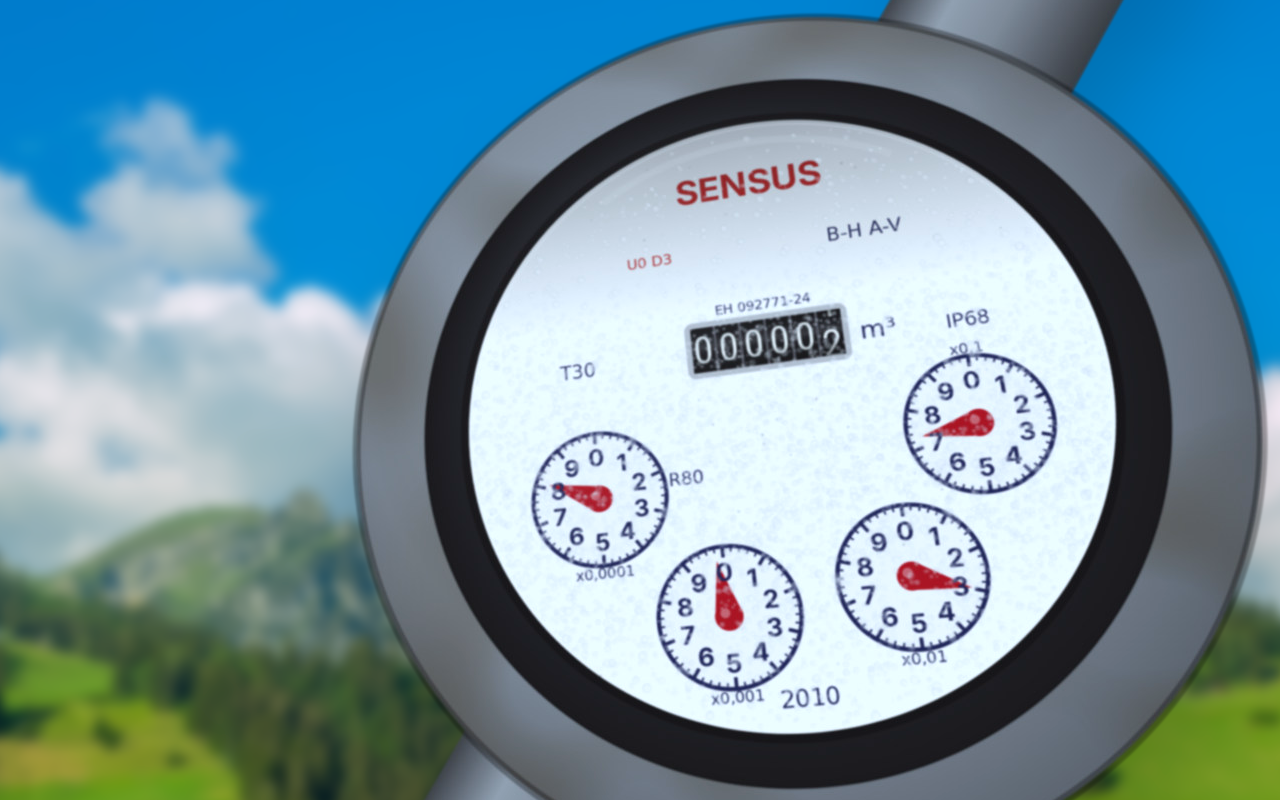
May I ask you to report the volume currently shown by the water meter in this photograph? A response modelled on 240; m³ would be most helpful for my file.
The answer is 1.7298; m³
